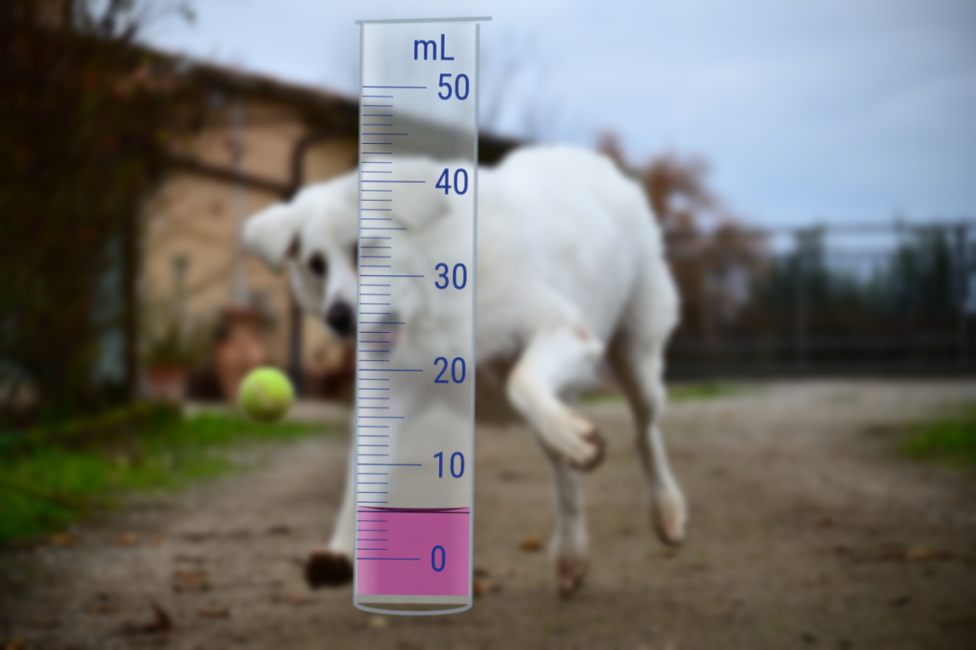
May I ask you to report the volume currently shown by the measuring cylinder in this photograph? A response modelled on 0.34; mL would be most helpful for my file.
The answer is 5; mL
